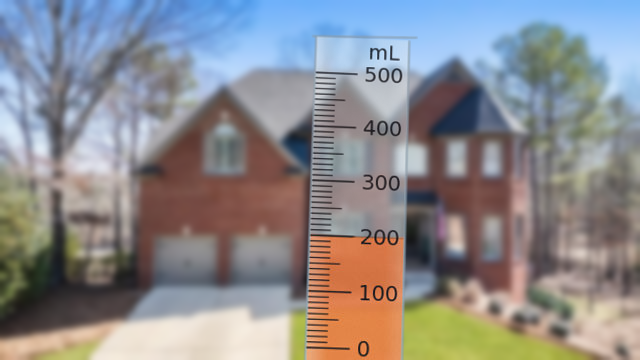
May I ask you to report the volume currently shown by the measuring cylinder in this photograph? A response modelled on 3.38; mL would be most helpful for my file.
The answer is 200; mL
